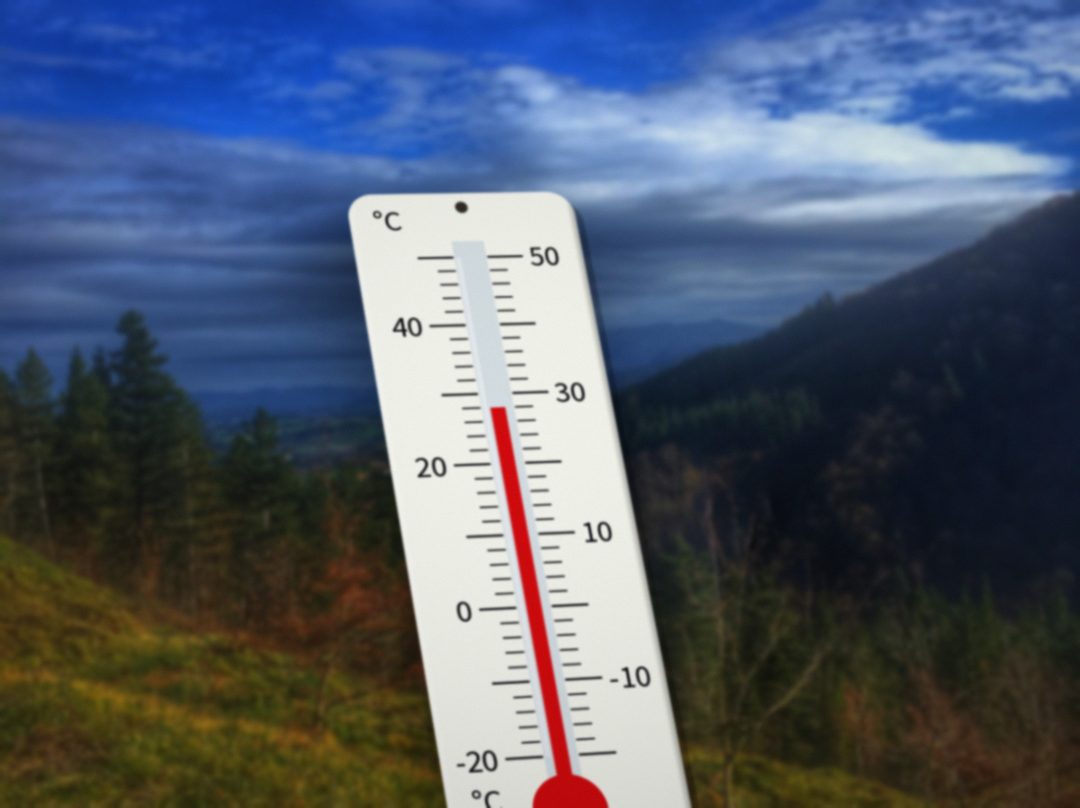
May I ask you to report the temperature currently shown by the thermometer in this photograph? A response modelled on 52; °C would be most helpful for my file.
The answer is 28; °C
